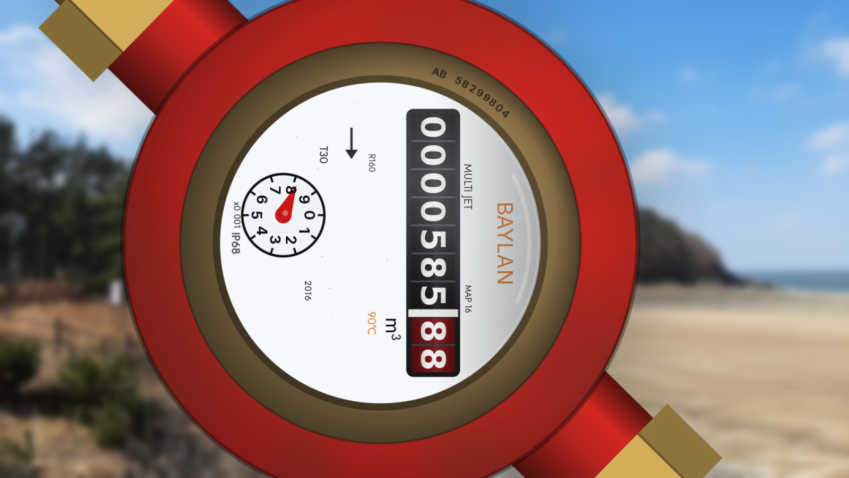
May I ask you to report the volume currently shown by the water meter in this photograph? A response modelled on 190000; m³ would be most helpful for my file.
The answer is 585.888; m³
